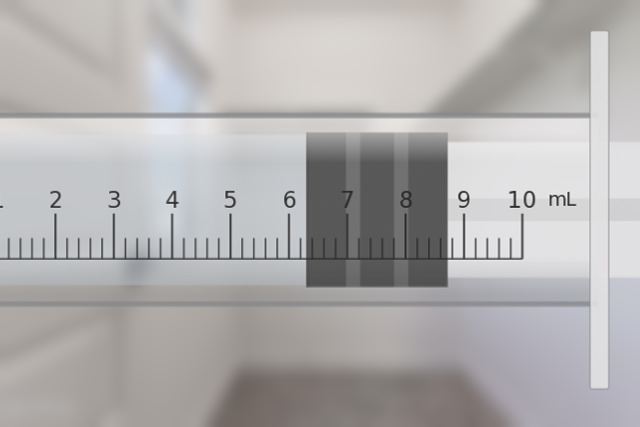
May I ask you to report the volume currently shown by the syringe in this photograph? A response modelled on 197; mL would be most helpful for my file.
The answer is 6.3; mL
